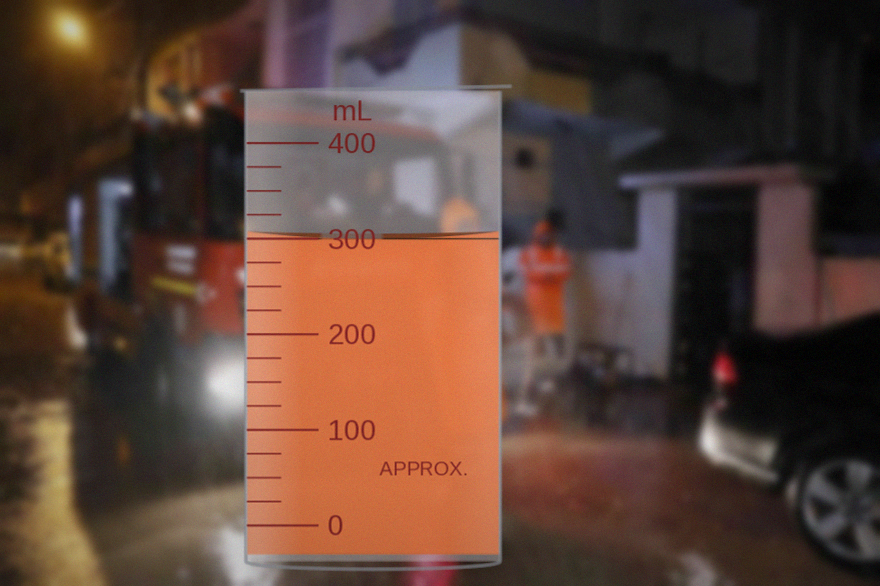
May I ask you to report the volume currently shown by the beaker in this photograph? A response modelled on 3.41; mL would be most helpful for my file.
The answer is 300; mL
